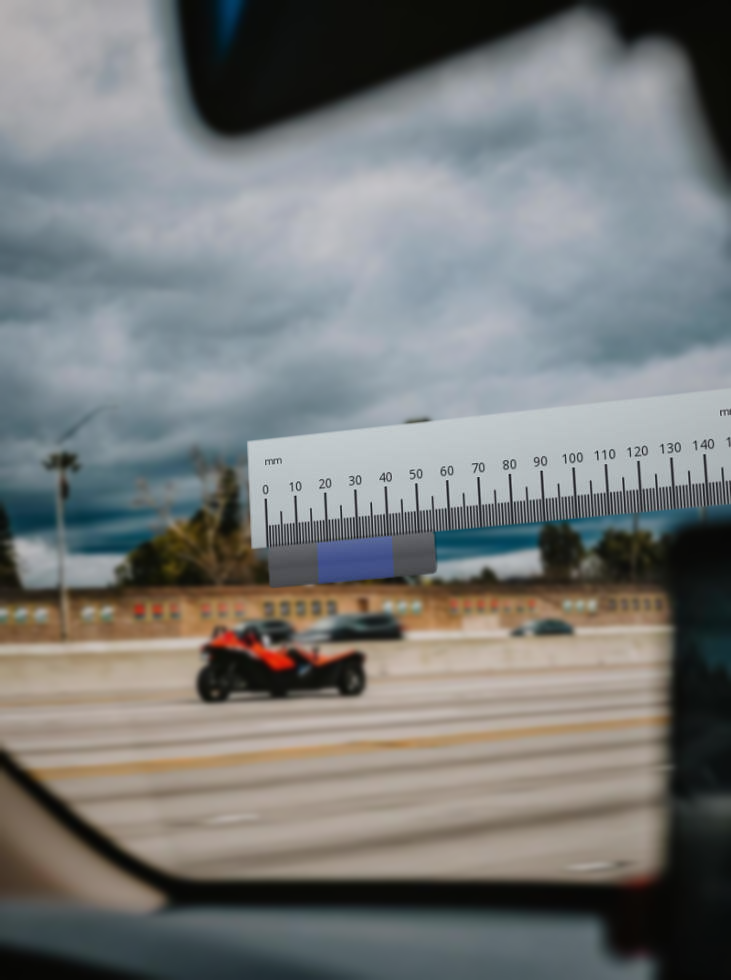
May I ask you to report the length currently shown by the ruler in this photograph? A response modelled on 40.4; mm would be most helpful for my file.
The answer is 55; mm
